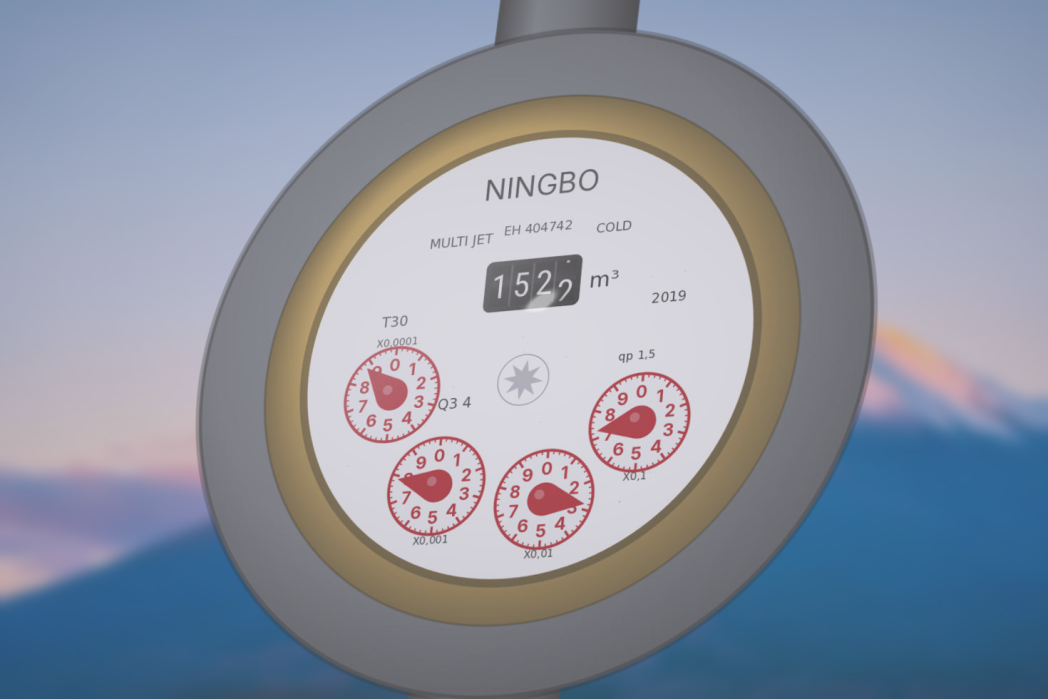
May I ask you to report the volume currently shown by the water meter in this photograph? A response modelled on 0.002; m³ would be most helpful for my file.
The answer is 1521.7278; m³
